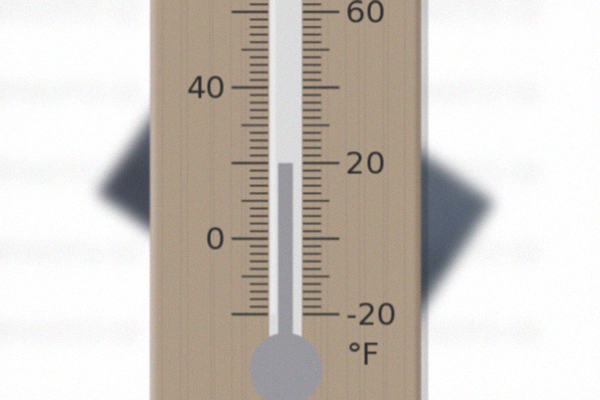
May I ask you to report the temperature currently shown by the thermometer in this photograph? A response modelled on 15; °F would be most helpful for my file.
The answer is 20; °F
